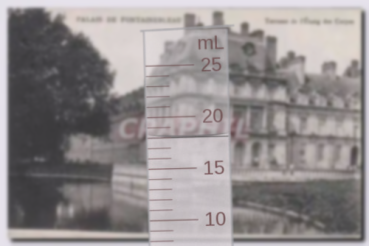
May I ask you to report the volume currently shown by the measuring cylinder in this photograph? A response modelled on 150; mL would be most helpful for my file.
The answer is 18; mL
